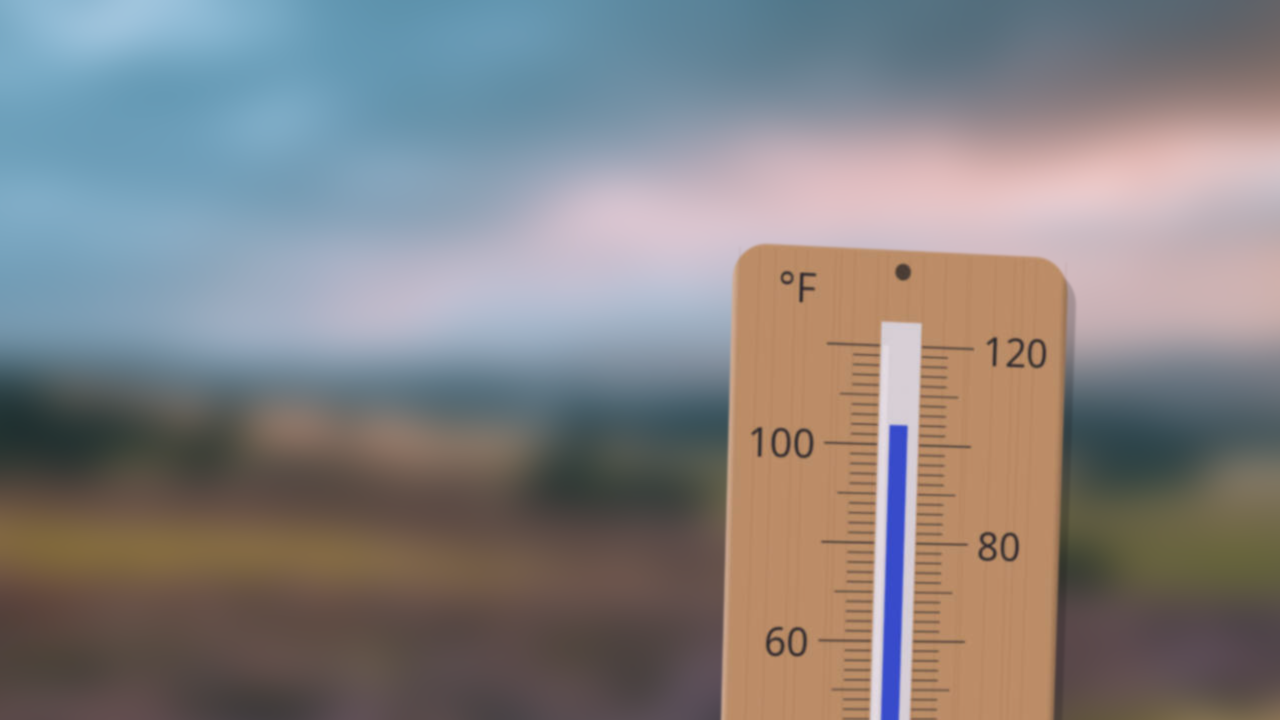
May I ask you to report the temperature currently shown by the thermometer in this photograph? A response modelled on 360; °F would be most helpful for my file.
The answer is 104; °F
